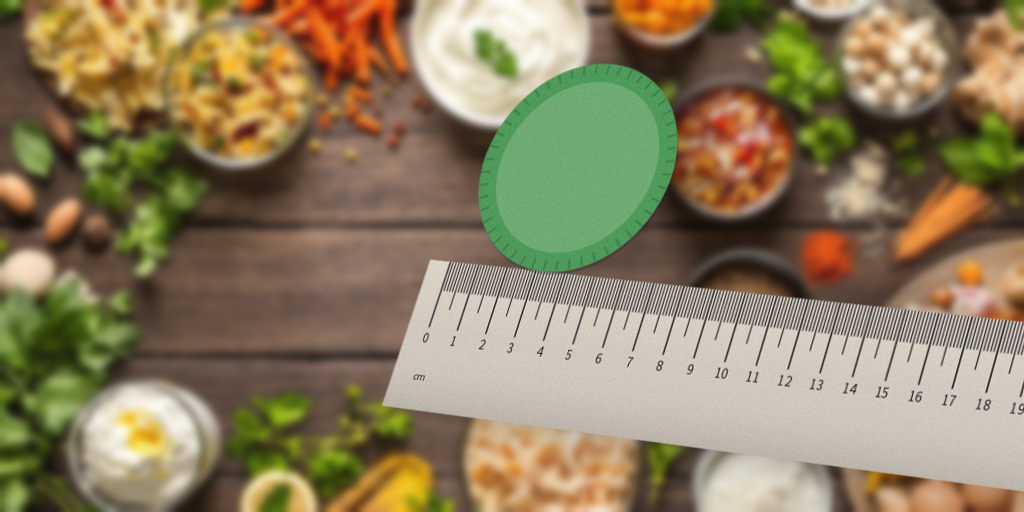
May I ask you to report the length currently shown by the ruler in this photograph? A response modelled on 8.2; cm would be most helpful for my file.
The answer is 6.5; cm
